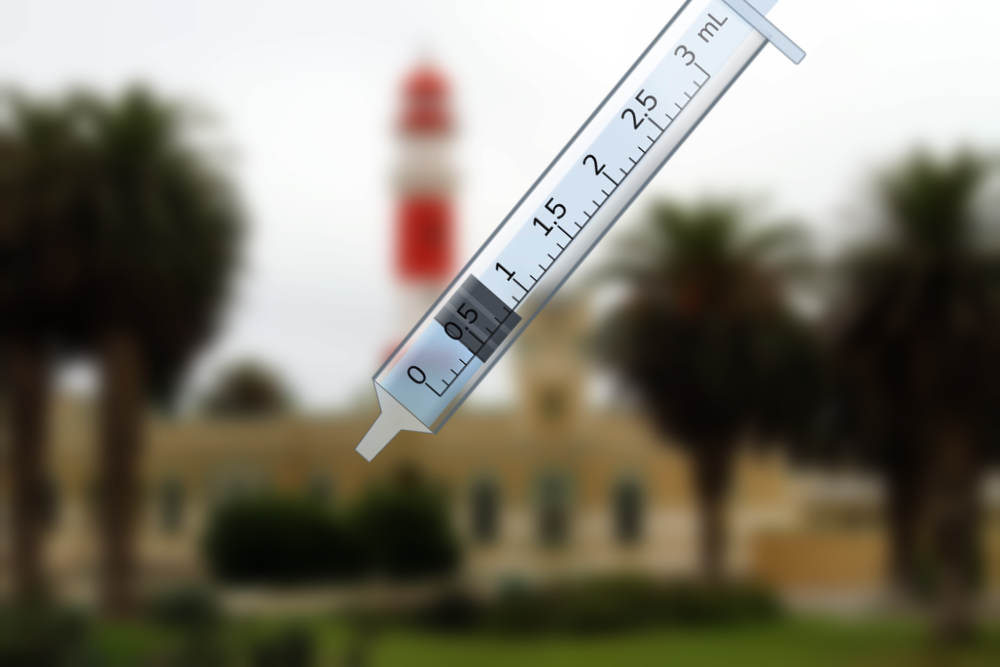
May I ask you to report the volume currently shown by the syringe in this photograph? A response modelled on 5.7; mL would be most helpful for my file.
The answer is 0.4; mL
